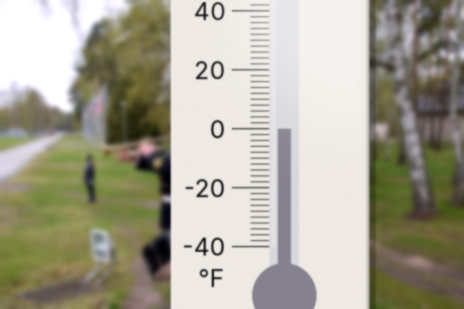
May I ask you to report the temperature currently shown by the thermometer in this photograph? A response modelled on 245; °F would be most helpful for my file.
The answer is 0; °F
